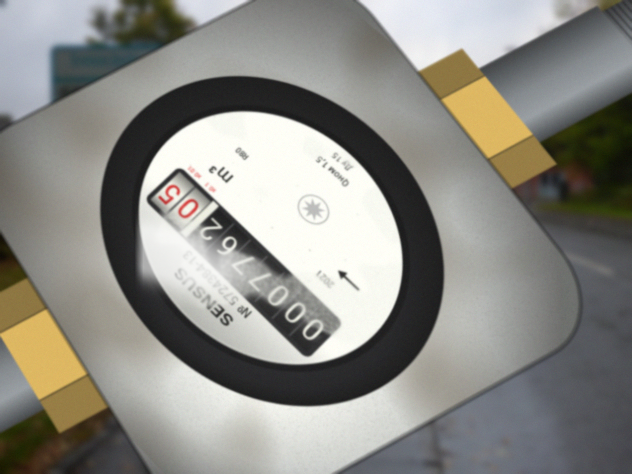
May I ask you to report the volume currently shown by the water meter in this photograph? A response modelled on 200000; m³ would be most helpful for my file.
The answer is 7762.05; m³
